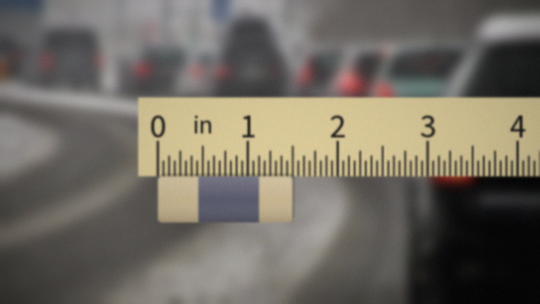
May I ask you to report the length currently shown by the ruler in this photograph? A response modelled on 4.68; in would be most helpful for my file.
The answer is 1.5; in
